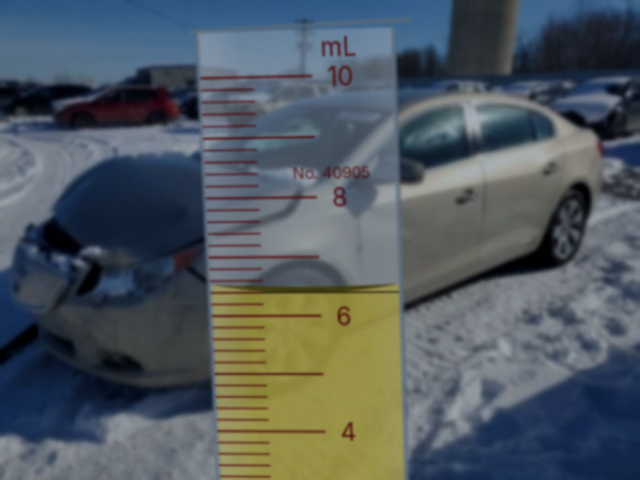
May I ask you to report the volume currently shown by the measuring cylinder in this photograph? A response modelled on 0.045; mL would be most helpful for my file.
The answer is 6.4; mL
